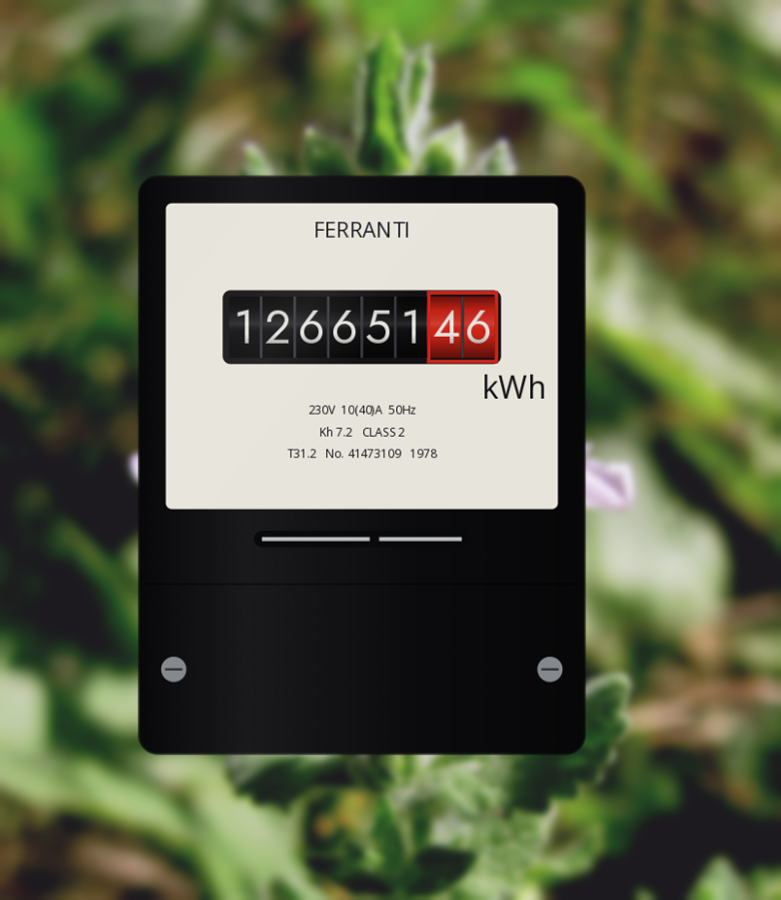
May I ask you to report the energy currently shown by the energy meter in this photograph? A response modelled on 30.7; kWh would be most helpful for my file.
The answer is 126651.46; kWh
